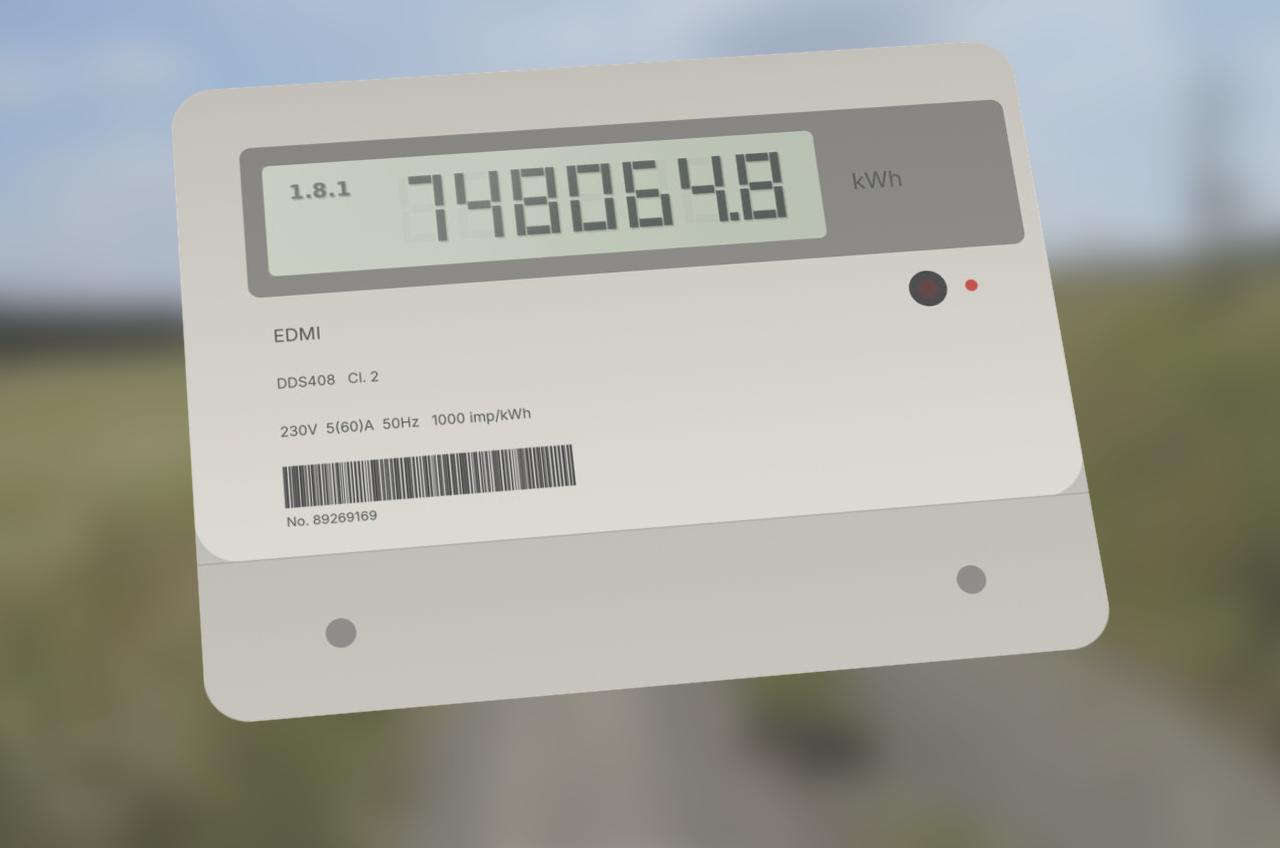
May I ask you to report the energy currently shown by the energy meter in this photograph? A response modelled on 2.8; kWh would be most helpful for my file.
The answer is 748064.8; kWh
